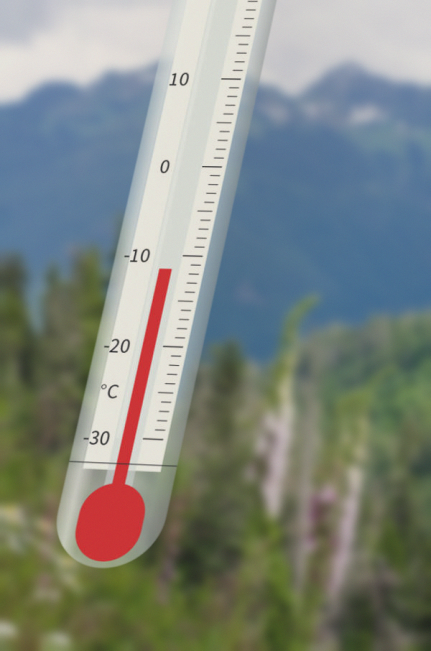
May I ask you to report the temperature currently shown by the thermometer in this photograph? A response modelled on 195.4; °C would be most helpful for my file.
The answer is -11.5; °C
